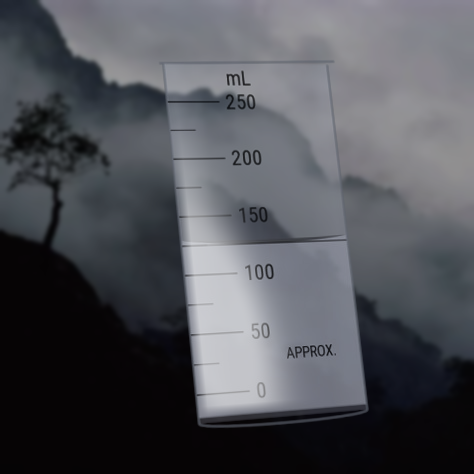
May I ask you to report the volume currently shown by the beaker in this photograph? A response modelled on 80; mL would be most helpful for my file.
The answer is 125; mL
